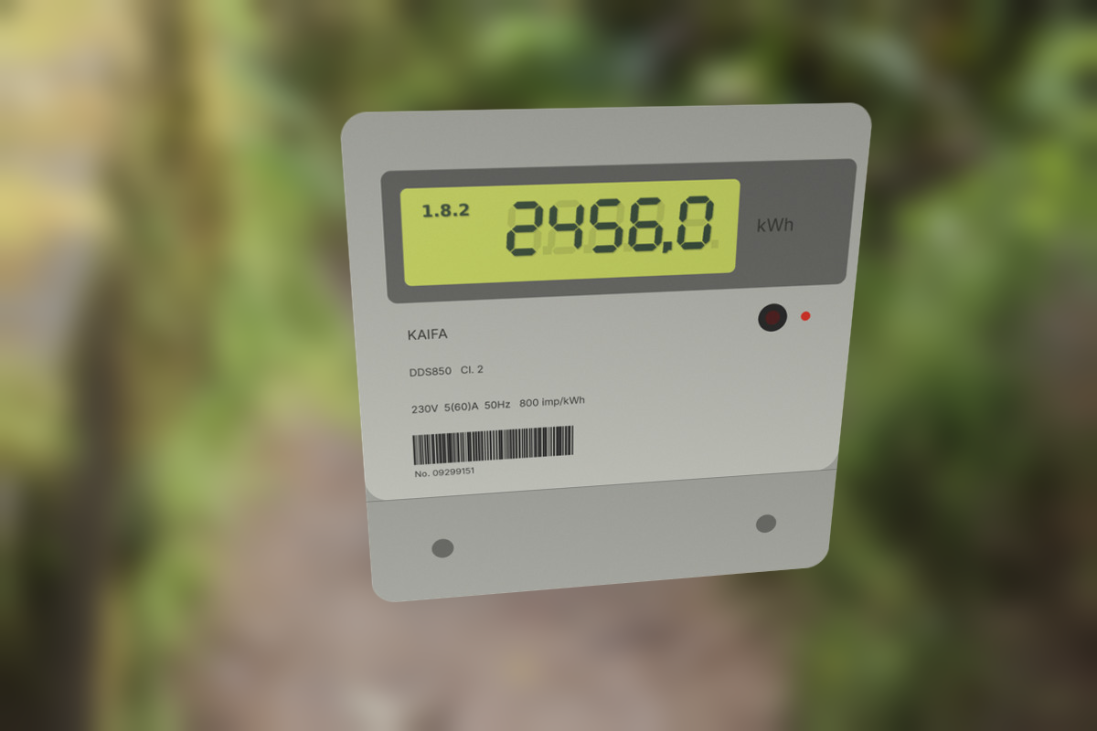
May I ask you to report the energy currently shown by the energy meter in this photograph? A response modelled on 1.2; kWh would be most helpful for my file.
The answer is 2456.0; kWh
